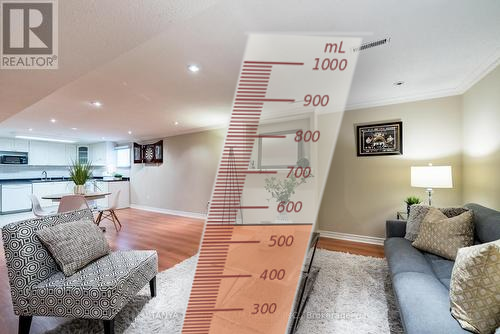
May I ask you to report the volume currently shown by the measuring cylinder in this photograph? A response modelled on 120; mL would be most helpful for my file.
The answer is 550; mL
